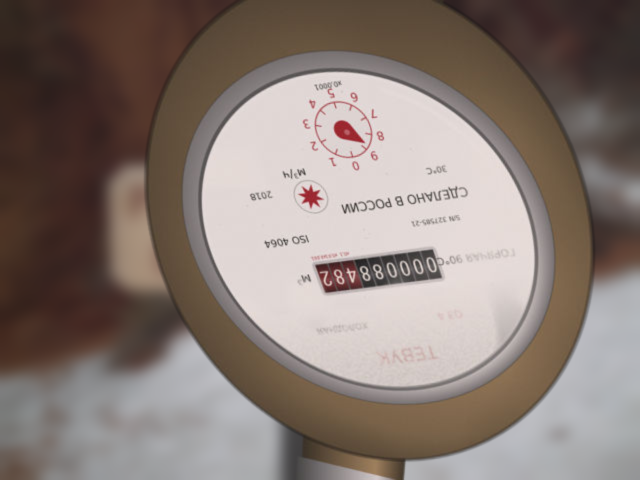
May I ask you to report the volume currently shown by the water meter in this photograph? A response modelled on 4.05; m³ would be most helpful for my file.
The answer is 88.4828; m³
